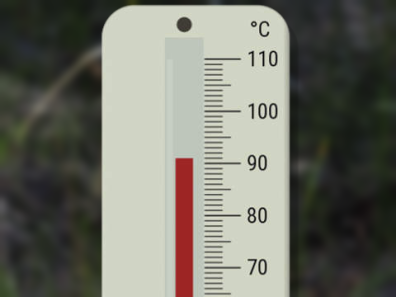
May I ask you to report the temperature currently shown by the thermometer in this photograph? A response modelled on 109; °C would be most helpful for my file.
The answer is 91; °C
